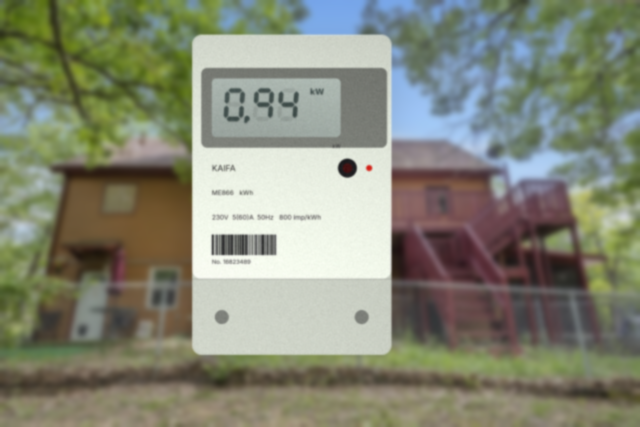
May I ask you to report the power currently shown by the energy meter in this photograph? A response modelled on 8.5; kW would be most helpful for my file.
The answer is 0.94; kW
